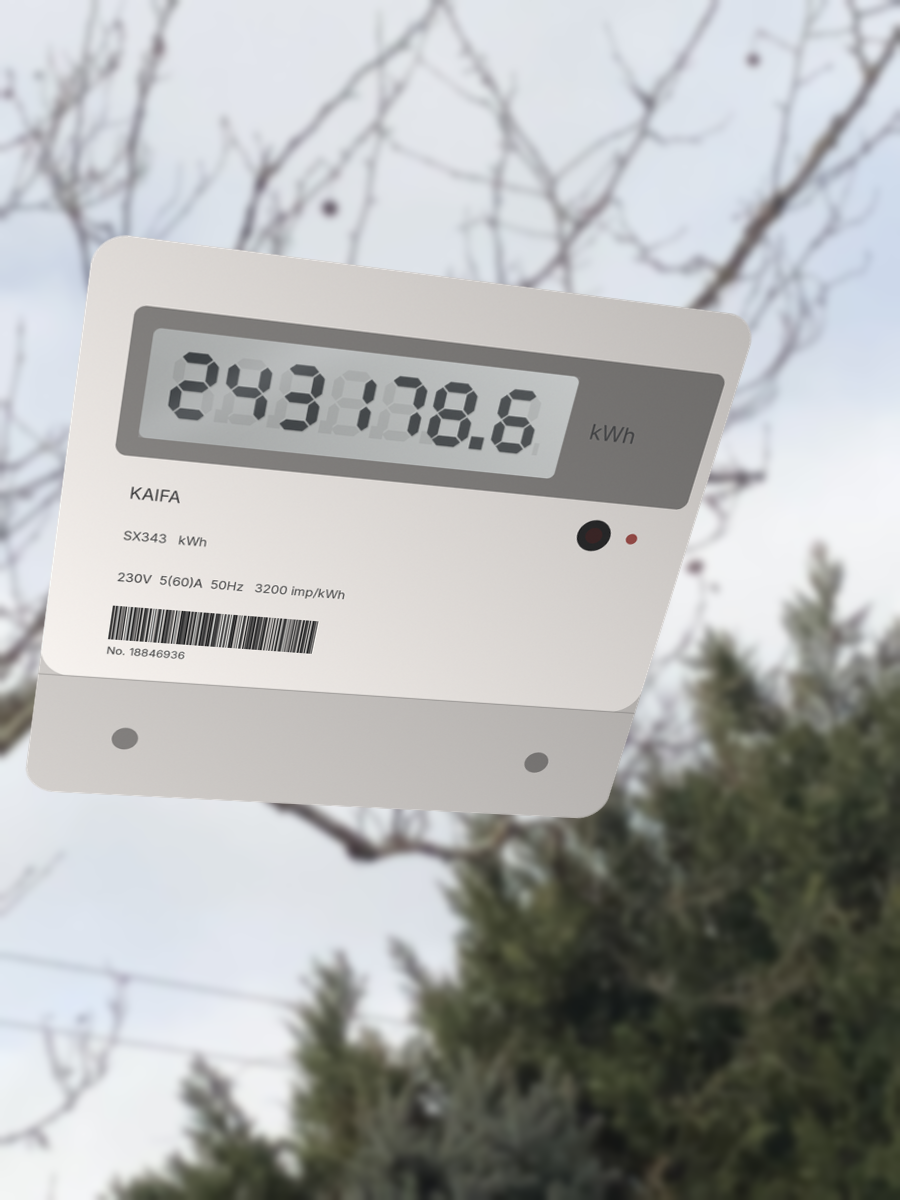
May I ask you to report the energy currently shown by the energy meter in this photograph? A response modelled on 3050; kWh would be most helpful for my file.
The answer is 243178.6; kWh
